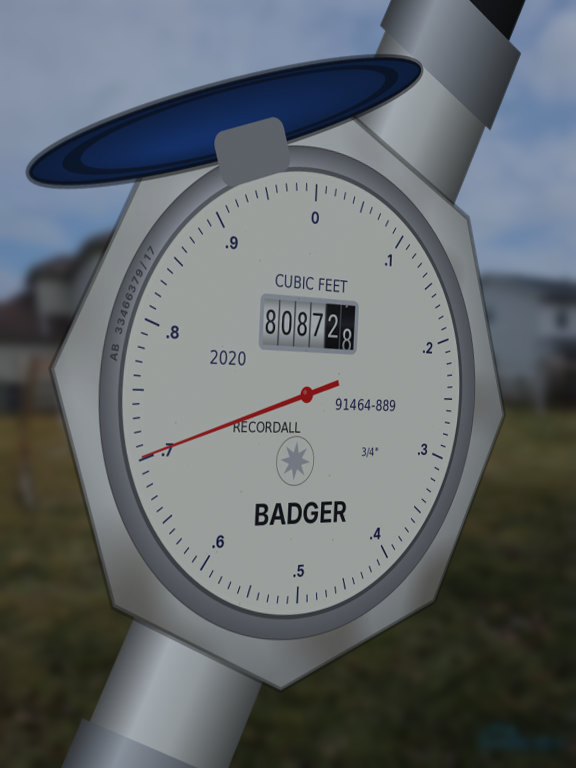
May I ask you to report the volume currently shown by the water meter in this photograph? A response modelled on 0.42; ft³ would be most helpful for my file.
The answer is 808727.70; ft³
